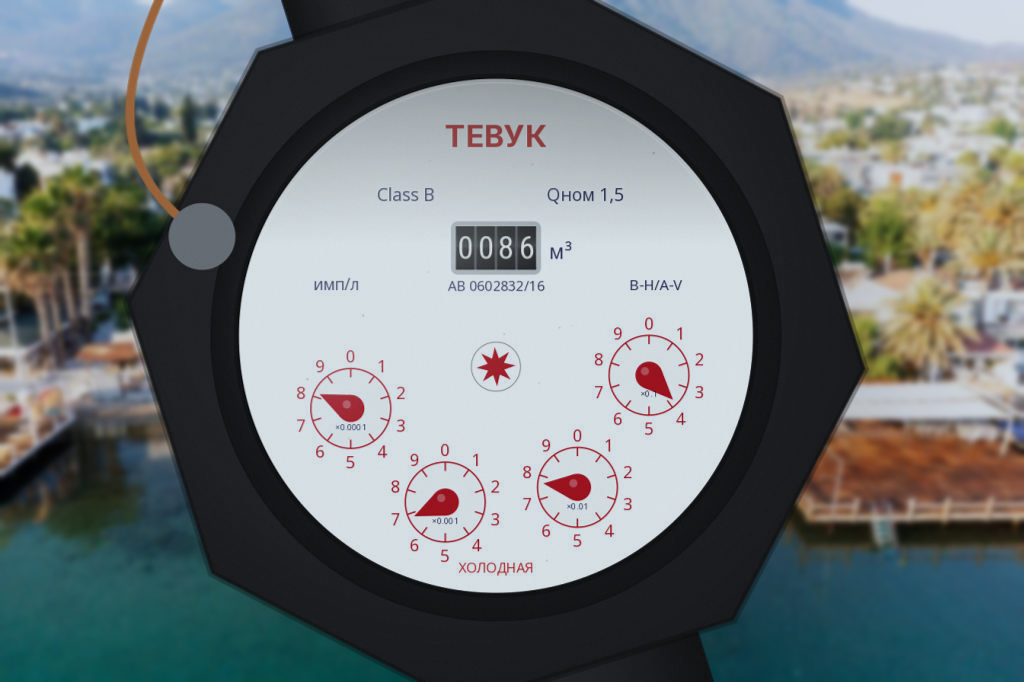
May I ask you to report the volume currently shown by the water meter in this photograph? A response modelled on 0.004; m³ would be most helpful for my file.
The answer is 86.3768; m³
